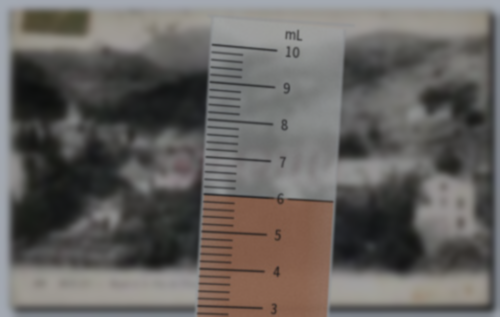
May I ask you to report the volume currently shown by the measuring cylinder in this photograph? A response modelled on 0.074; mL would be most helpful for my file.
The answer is 6; mL
